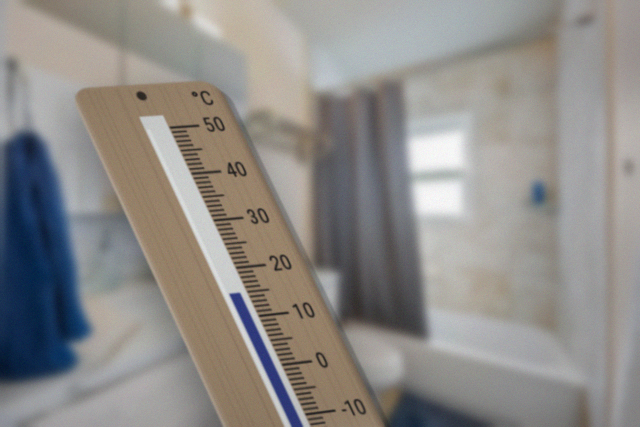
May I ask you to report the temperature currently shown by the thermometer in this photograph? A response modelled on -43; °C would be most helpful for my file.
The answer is 15; °C
